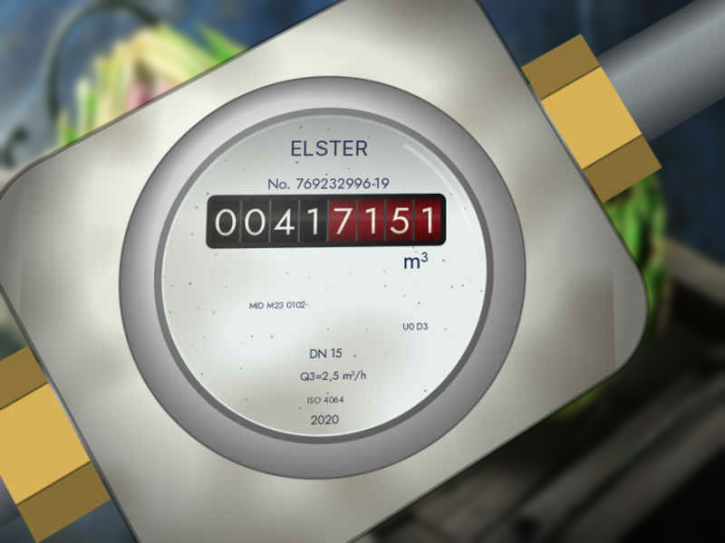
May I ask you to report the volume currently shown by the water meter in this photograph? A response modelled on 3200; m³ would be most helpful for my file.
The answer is 41.7151; m³
